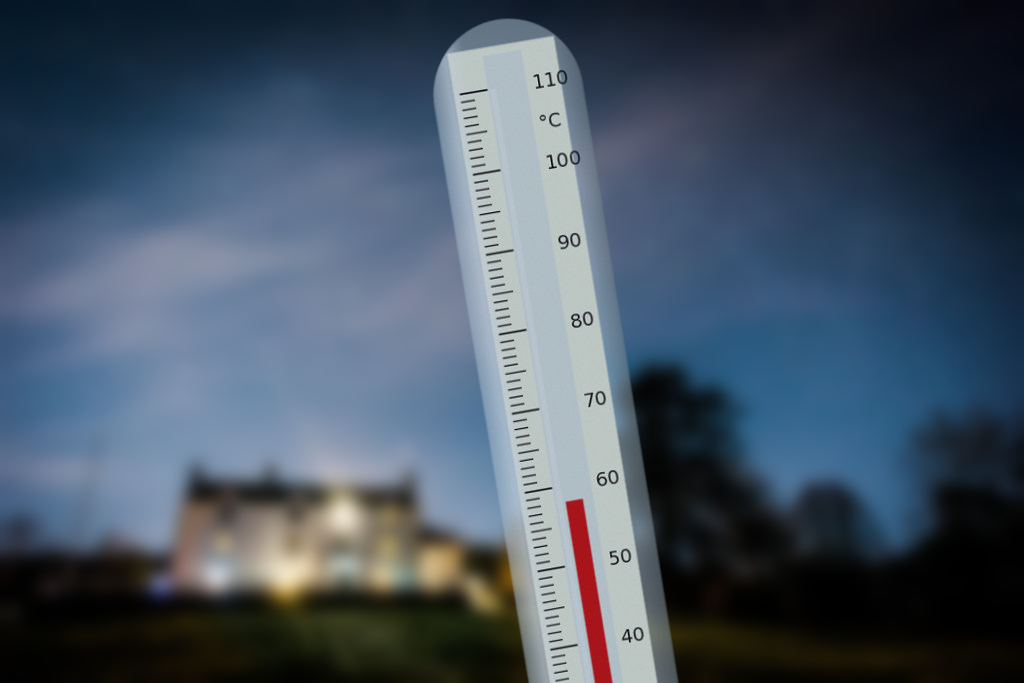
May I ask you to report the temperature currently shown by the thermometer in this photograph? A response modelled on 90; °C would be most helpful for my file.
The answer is 58; °C
